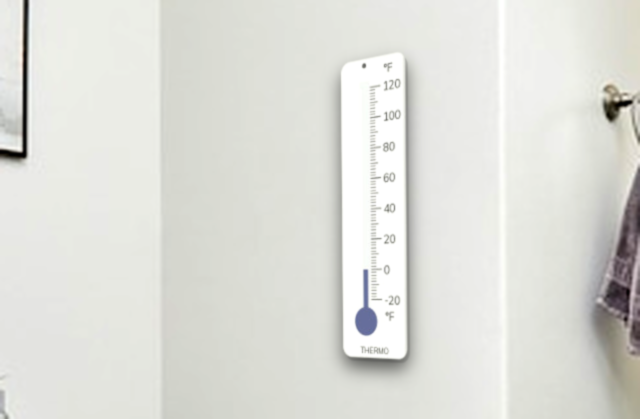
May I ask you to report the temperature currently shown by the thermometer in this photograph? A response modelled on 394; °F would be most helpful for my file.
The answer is 0; °F
